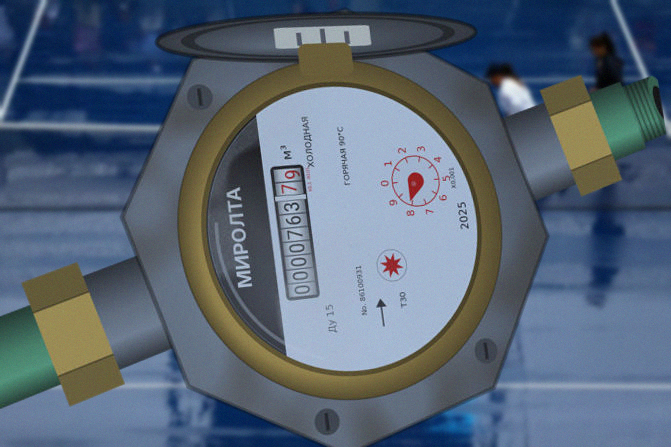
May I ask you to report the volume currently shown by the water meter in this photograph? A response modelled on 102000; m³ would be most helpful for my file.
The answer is 763.788; m³
